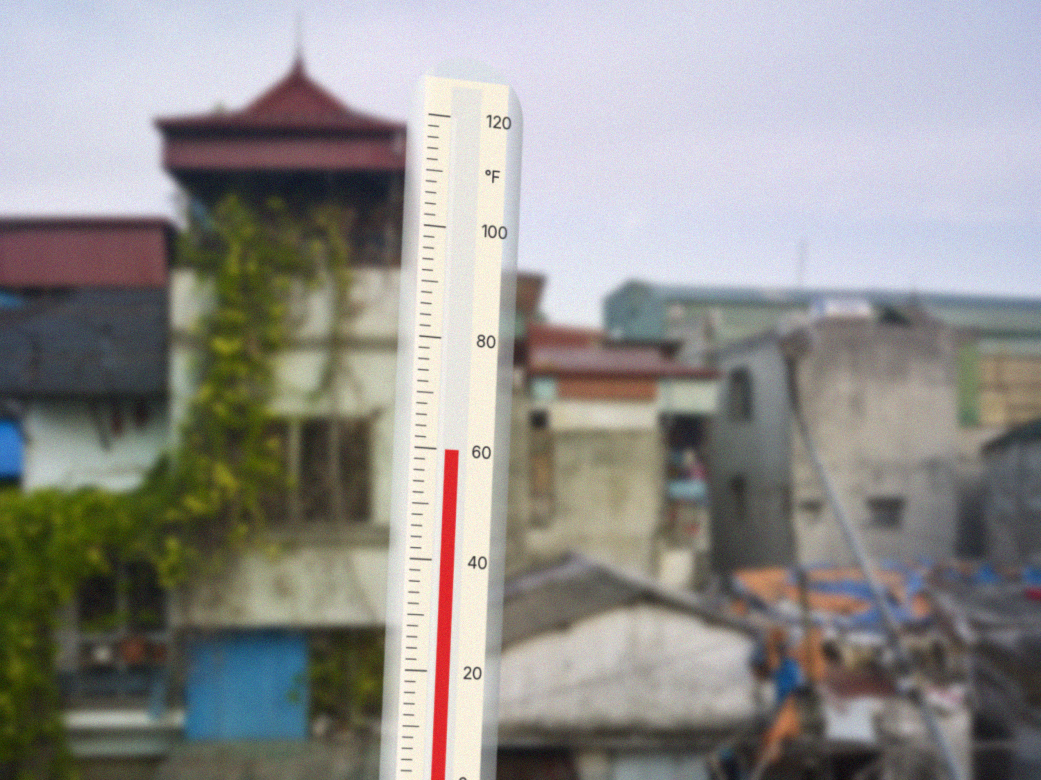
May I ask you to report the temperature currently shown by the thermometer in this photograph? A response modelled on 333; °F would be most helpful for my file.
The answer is 60; °F
